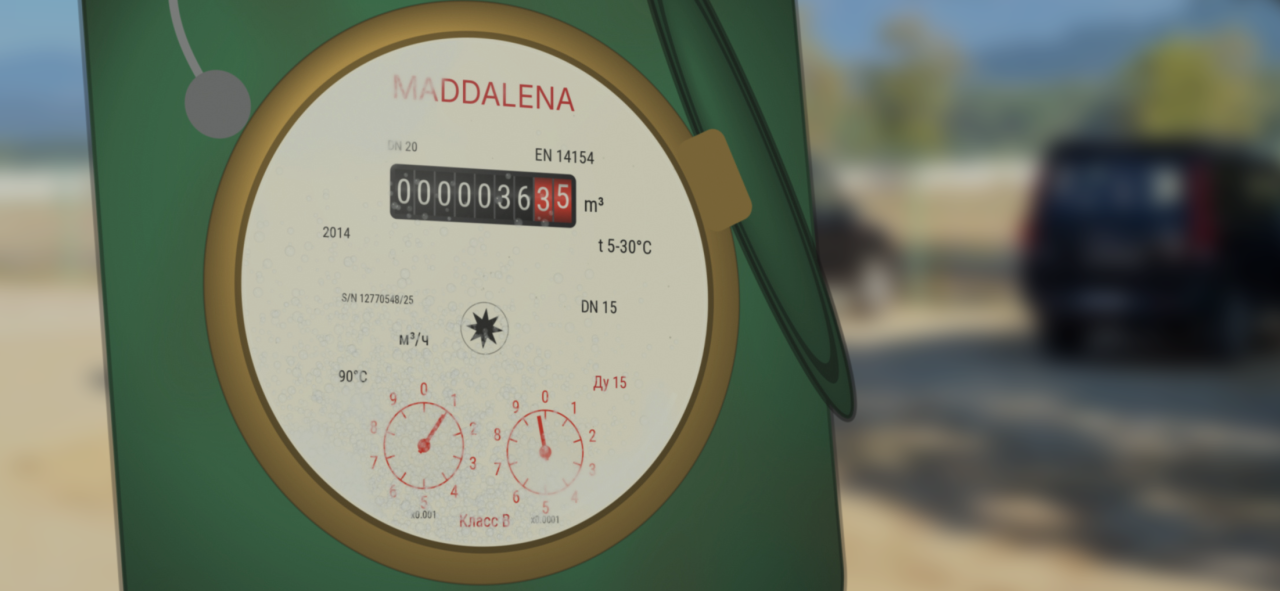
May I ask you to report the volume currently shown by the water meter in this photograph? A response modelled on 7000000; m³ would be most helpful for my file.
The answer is 36.3509; m³
